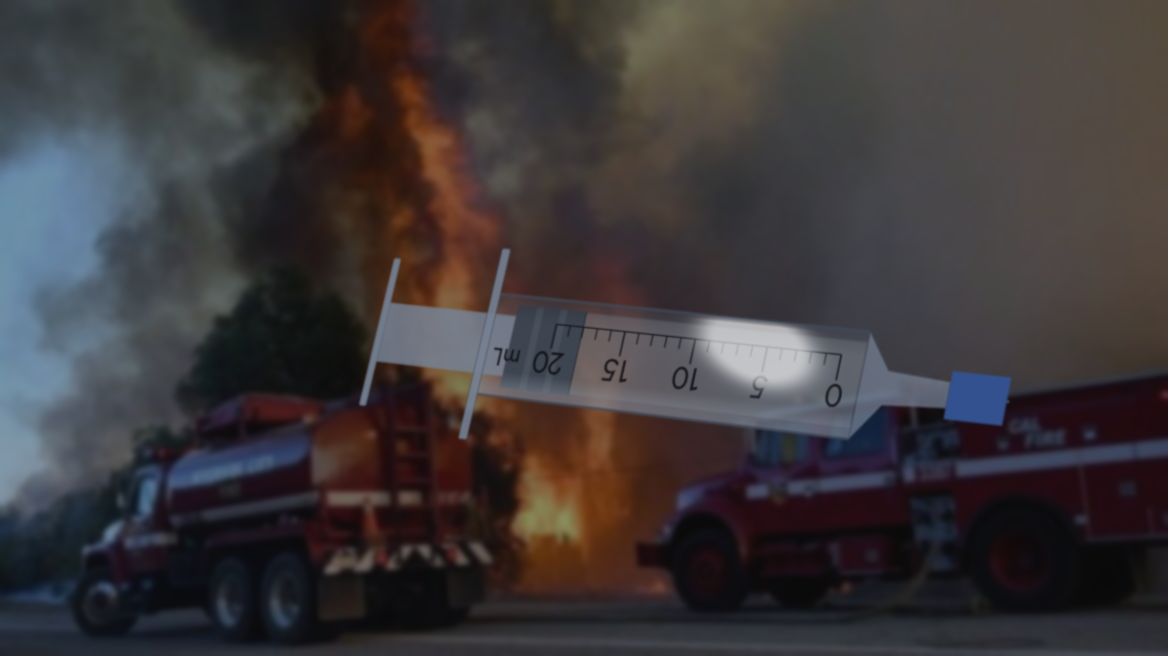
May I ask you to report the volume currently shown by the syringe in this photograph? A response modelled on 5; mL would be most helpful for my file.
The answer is 18; mL
